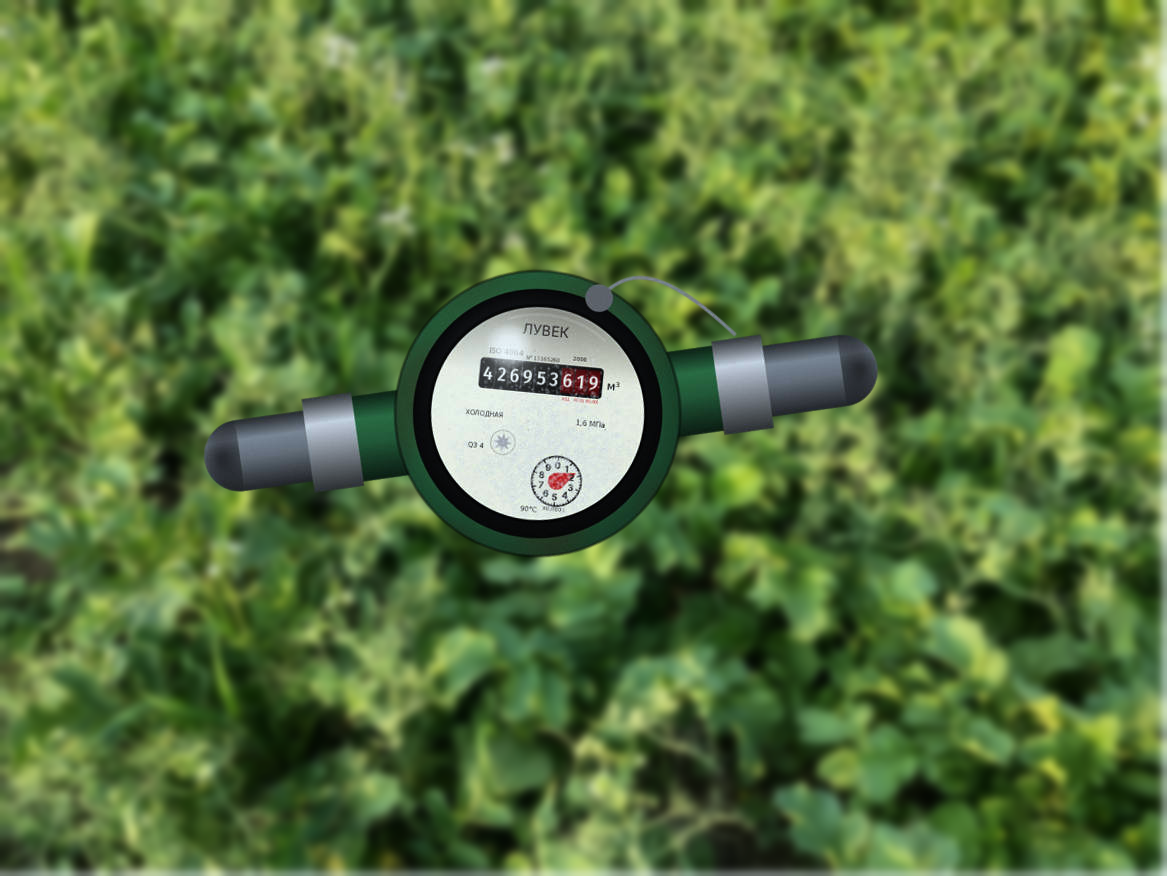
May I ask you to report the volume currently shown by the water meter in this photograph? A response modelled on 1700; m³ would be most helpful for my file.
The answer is 426953.6191; m³
